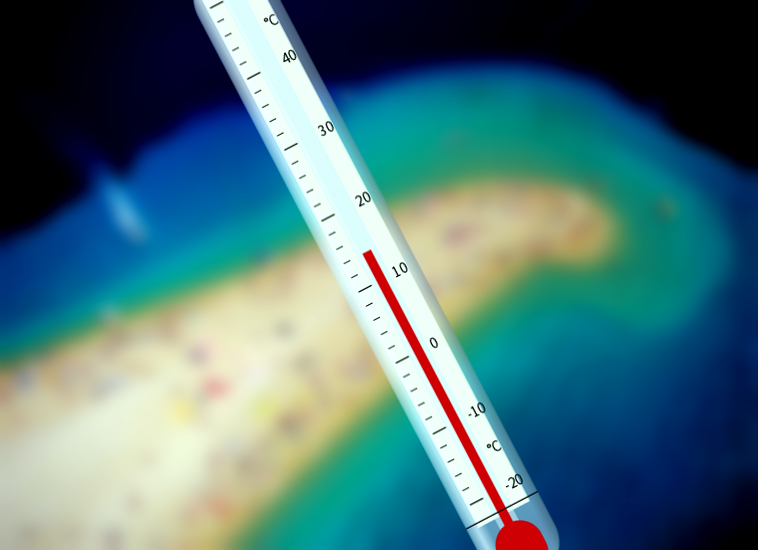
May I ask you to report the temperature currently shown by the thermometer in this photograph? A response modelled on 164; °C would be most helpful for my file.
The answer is 14; °C
